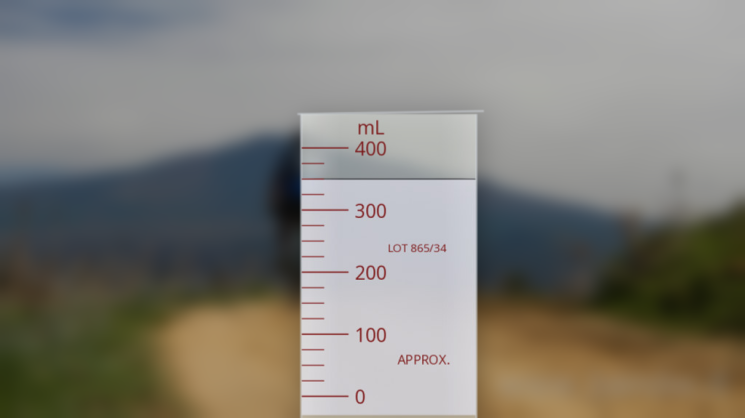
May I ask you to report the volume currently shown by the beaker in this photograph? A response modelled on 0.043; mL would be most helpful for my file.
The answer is 350; mL
